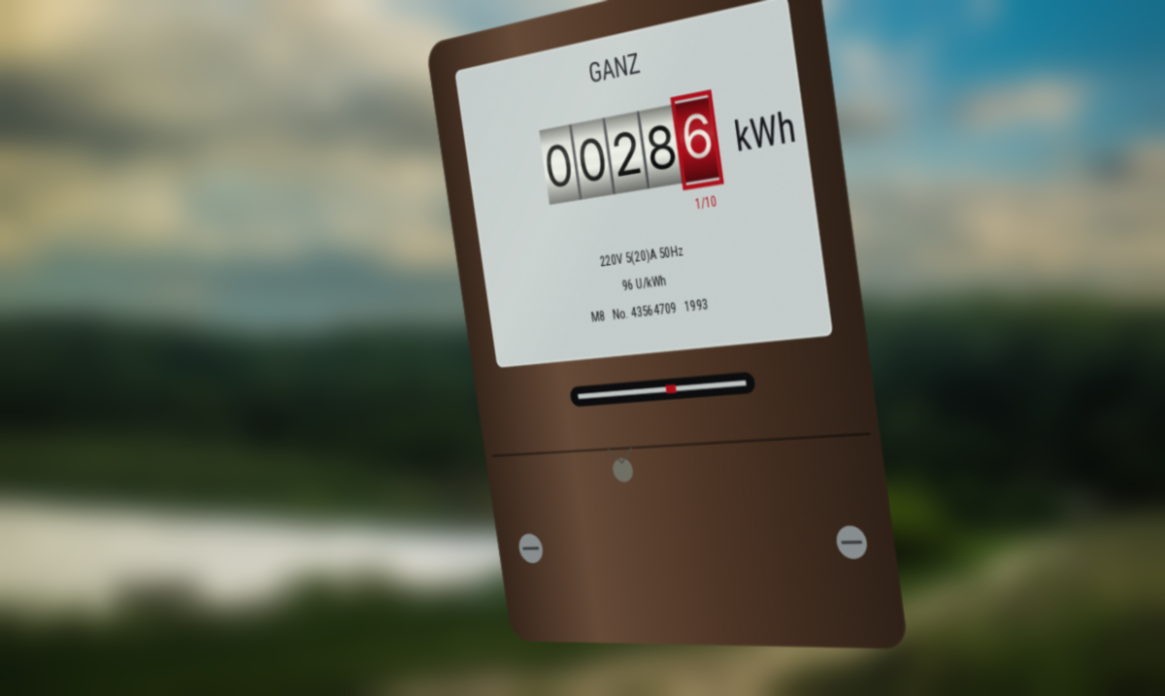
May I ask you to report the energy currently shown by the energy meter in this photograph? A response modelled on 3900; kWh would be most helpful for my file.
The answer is 28.6; kWh
